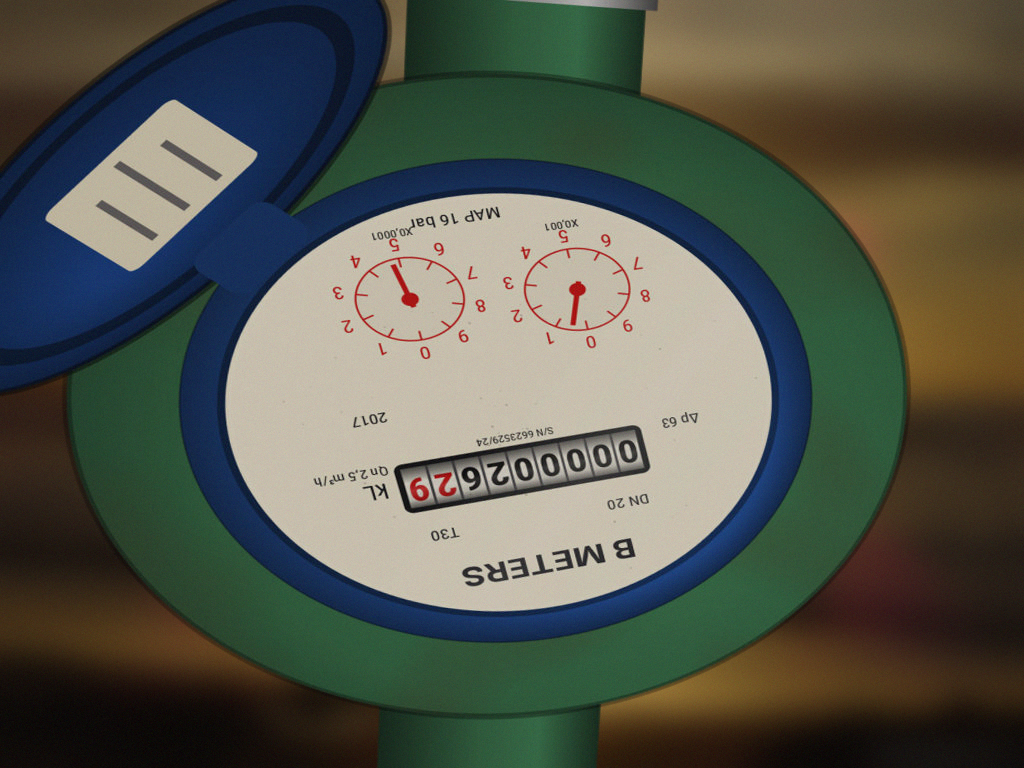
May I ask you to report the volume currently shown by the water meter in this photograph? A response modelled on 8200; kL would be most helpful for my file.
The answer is 26.2904; kL
